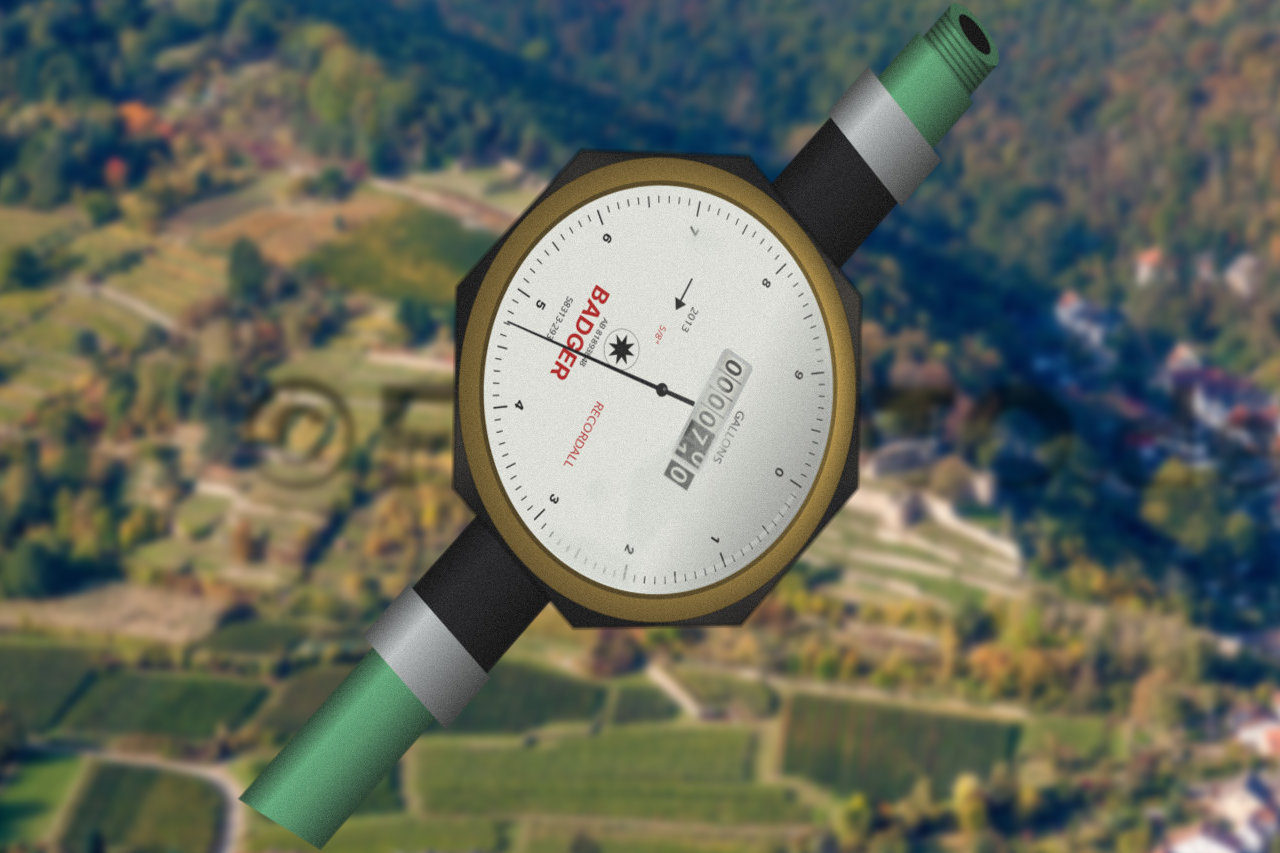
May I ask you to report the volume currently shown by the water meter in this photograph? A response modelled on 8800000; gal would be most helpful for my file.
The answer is 704.7; gal
